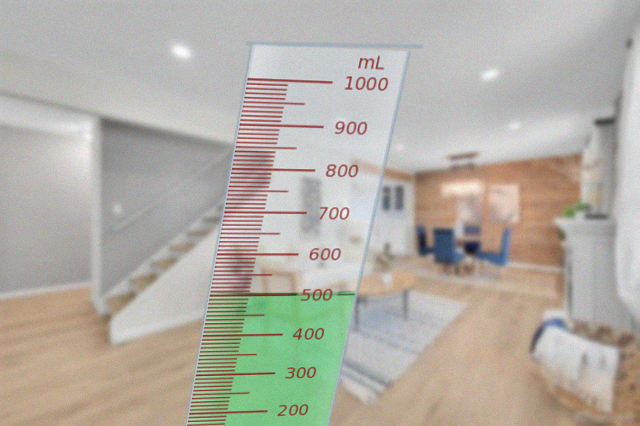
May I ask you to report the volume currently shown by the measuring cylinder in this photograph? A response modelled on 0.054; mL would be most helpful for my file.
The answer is 500; mL
